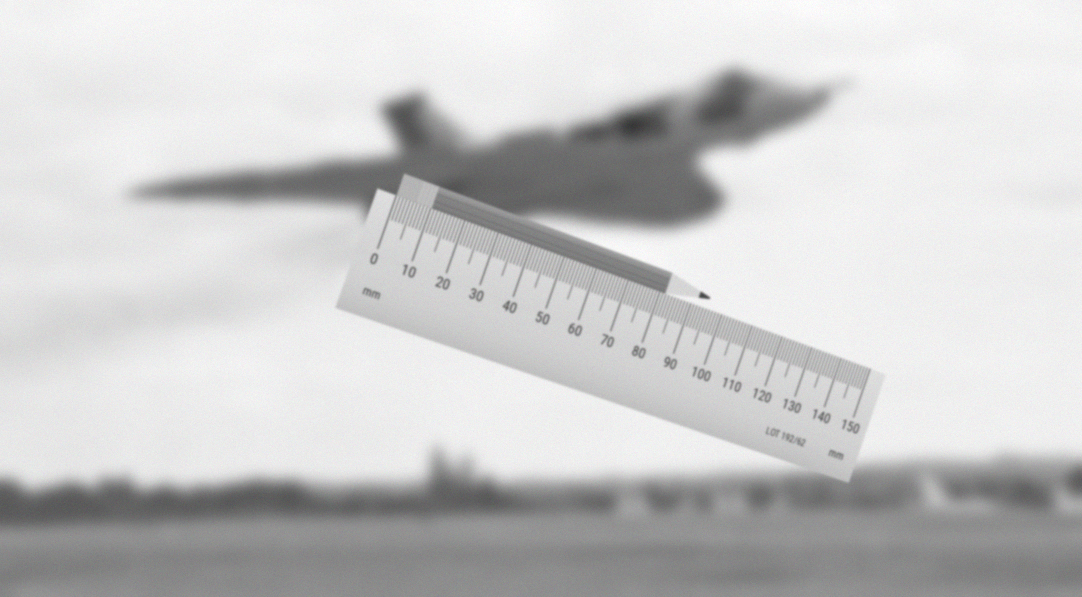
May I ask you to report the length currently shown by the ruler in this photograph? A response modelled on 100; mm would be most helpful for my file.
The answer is 95; mm
